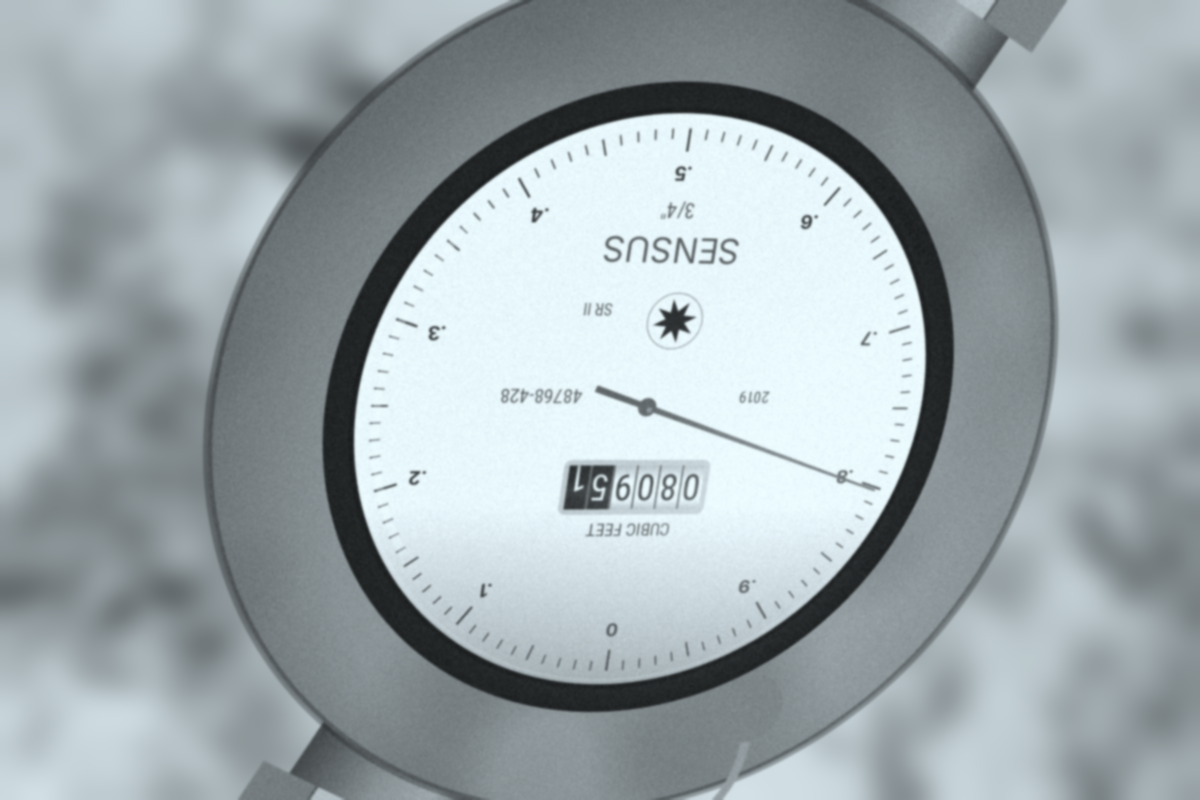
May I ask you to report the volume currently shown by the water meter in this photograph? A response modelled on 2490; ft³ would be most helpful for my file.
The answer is 80950.80; ft³
